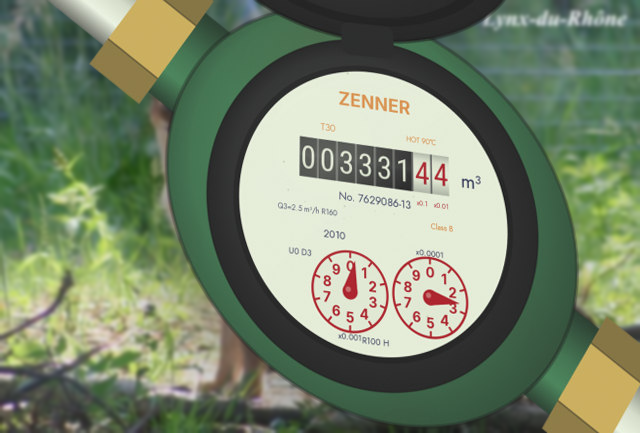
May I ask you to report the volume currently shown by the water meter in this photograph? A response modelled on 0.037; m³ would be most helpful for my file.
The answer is 3331.4402; m³
